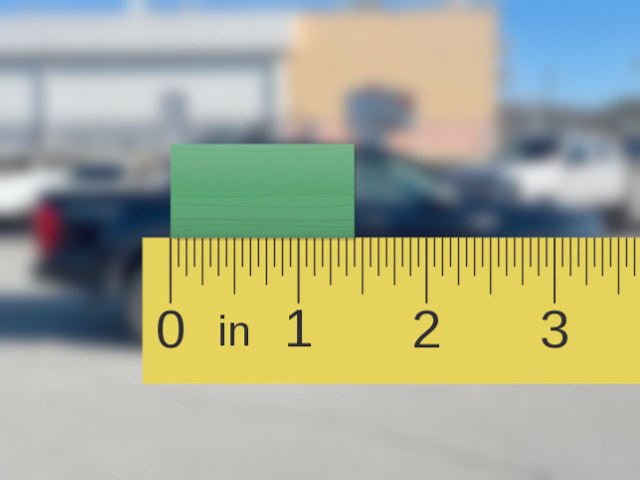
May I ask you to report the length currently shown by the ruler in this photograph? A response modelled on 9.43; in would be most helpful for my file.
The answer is 1.4375; in
